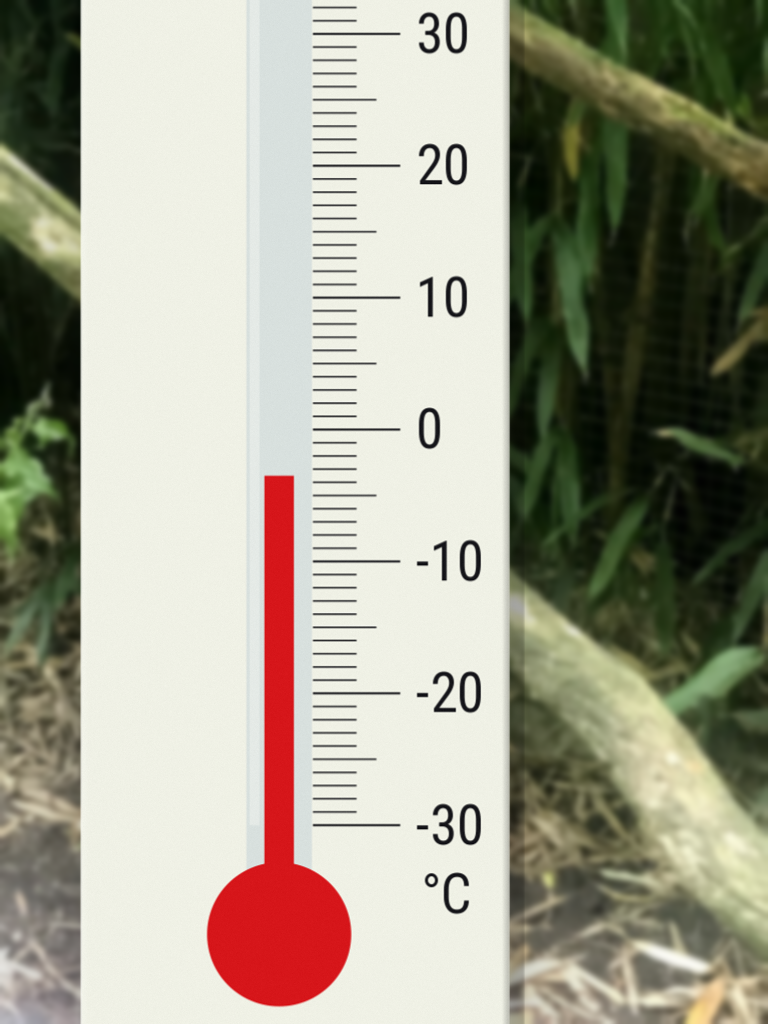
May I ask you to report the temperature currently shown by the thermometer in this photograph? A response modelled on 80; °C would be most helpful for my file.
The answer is -3.5; °C
